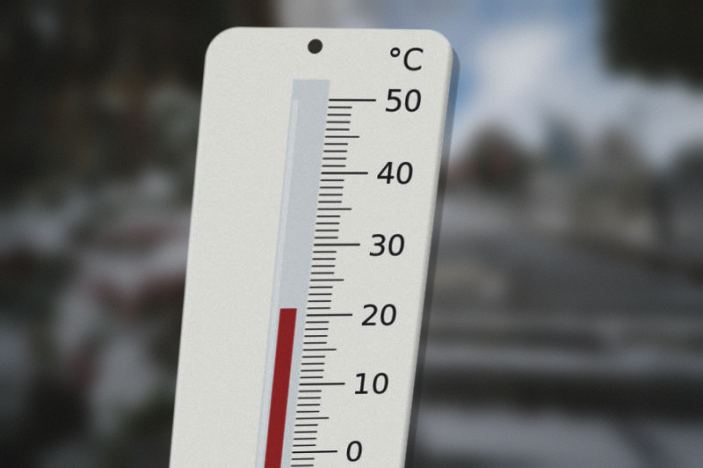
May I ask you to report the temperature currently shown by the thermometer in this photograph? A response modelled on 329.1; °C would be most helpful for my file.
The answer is 21; °C
